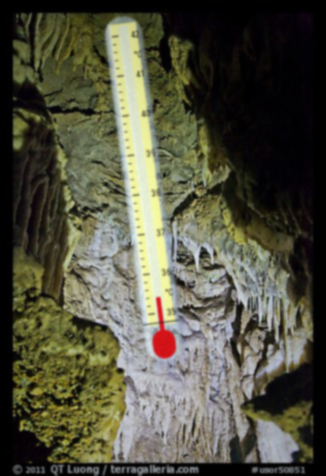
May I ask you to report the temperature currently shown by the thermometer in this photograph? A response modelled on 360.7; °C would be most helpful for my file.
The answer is 35.4; °C
